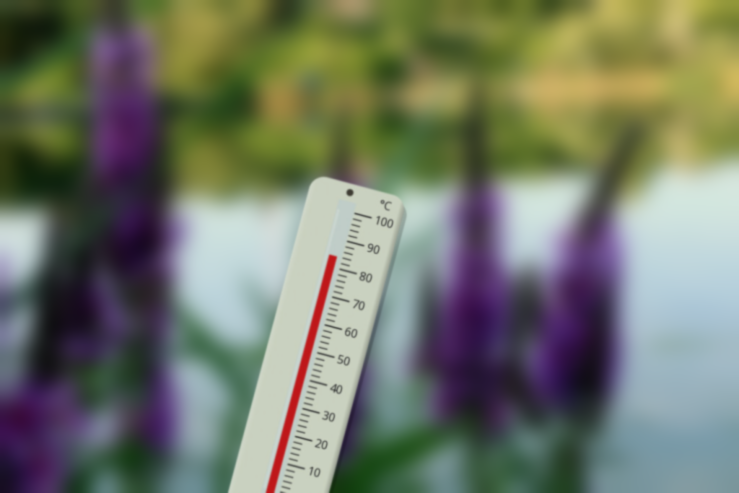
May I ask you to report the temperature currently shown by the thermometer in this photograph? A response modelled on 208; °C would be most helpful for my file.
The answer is 84; °C
